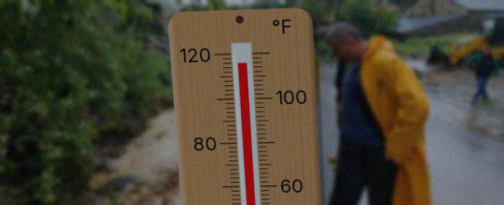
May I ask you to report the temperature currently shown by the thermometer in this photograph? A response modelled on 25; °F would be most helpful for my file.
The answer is 116; °F
